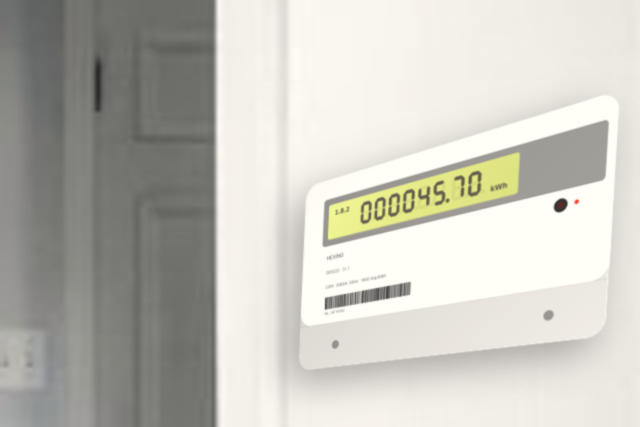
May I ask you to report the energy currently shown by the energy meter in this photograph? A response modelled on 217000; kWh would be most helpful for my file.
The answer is 45.70; kWh
